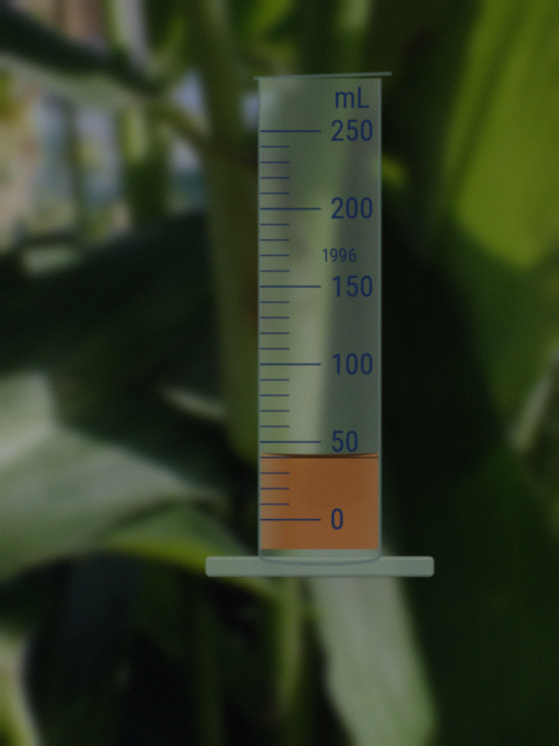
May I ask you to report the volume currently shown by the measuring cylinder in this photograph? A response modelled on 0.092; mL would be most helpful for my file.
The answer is 40; mL
